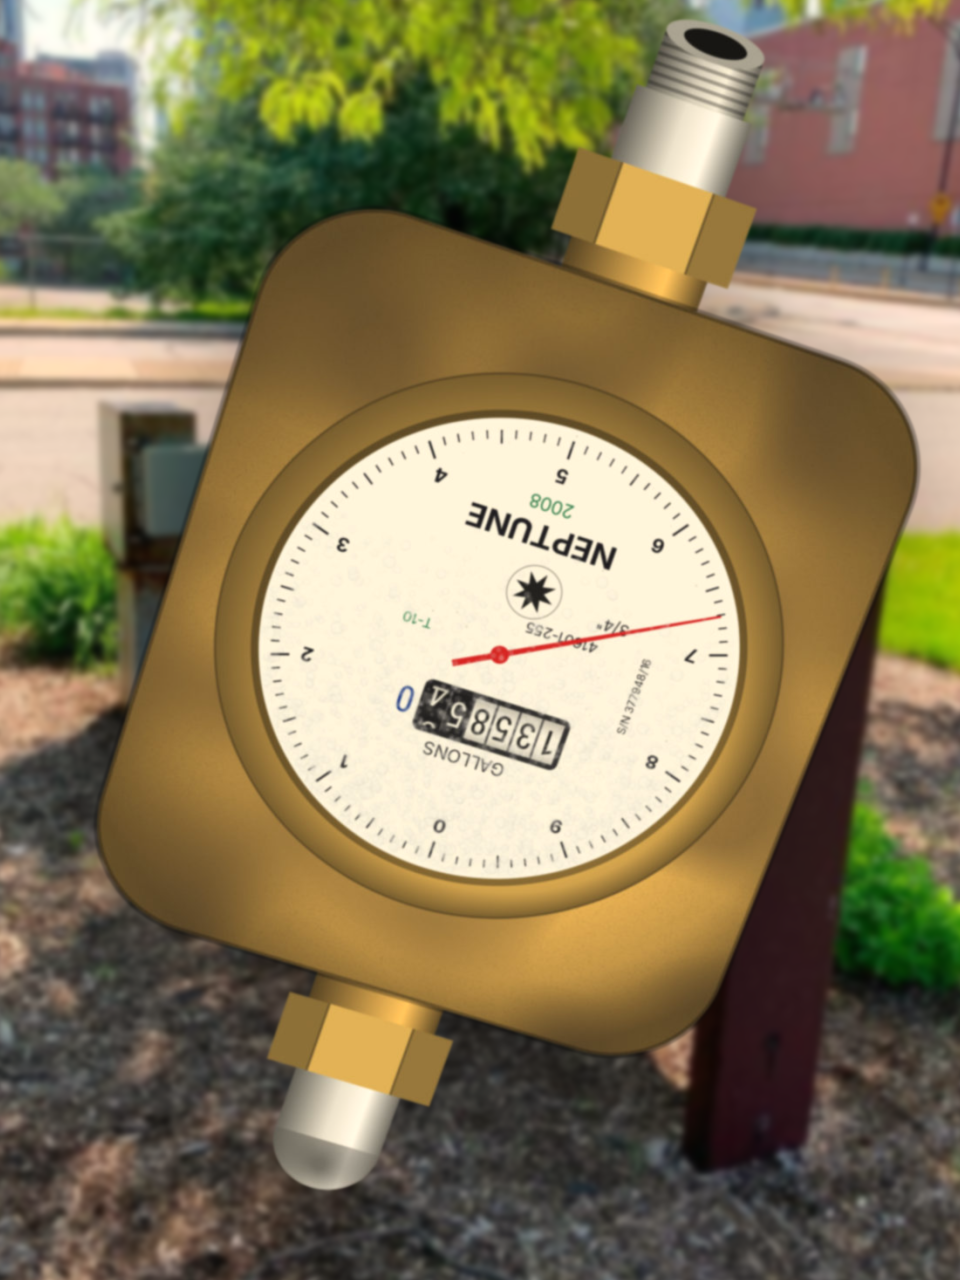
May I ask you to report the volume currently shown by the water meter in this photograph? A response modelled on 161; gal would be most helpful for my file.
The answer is 1358536.7; gal
